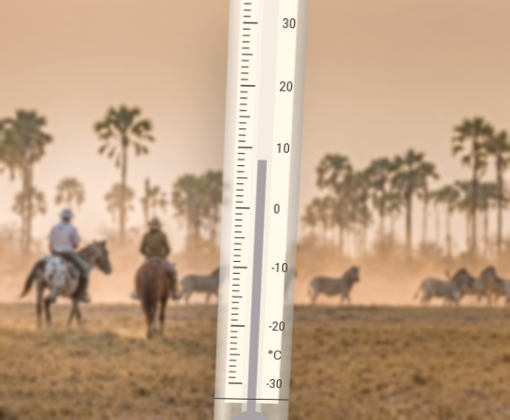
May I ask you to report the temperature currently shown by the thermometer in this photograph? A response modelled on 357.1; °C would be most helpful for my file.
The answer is 8; °C
